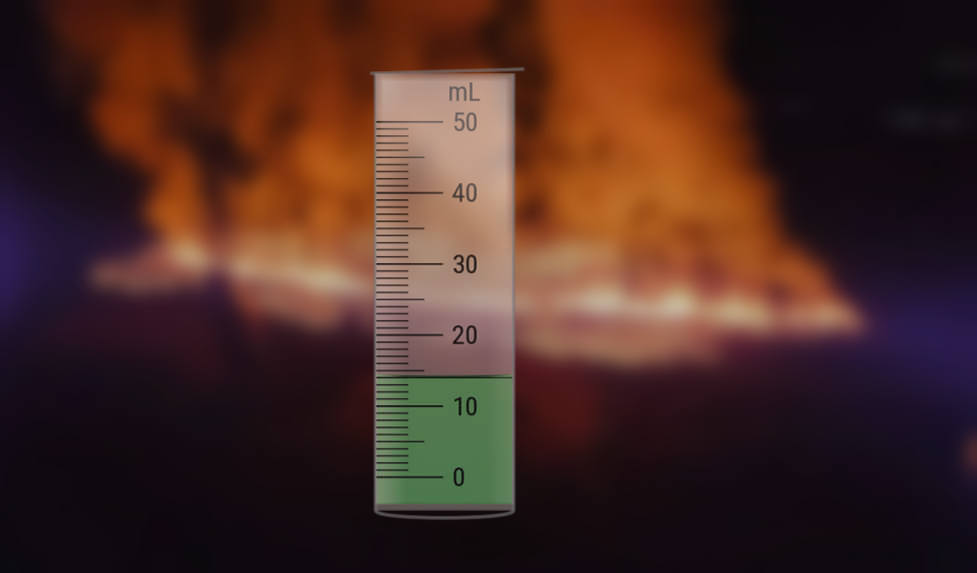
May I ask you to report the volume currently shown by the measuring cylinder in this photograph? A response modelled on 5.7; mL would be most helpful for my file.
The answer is 14; mL
